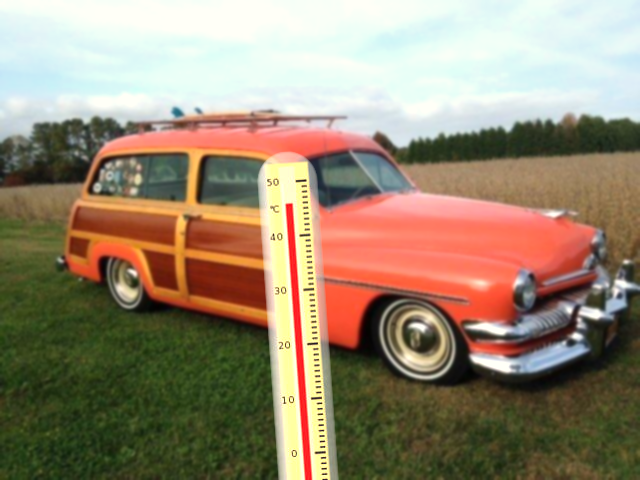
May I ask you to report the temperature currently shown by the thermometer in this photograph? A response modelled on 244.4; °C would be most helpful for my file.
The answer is 46; °C
